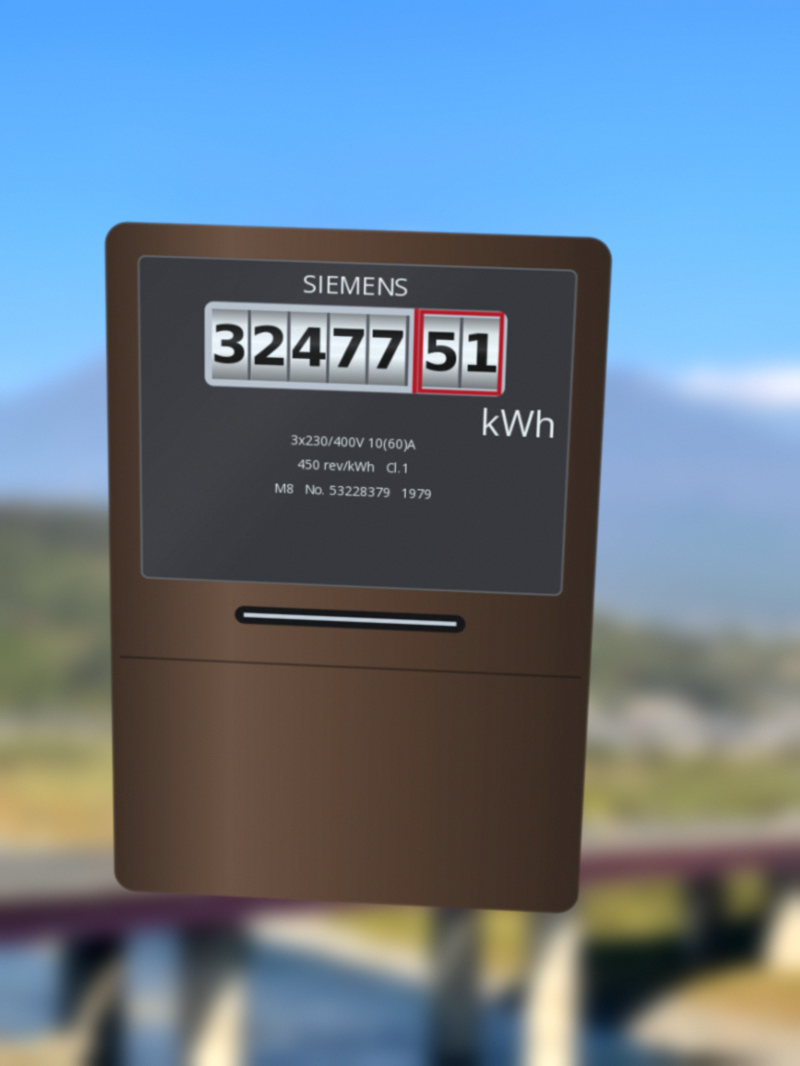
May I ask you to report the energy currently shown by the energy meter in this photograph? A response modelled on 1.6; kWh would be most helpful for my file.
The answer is 32477.51; kWh
